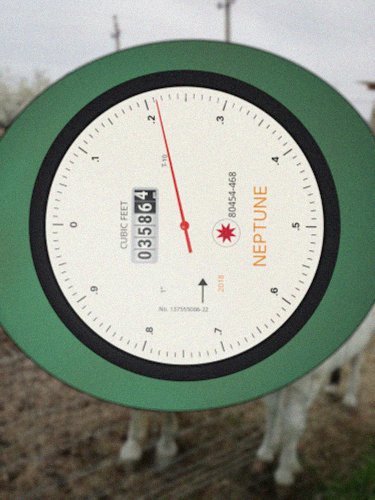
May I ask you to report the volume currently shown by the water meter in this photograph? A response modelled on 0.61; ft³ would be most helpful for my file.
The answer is 35864.21; ft³
